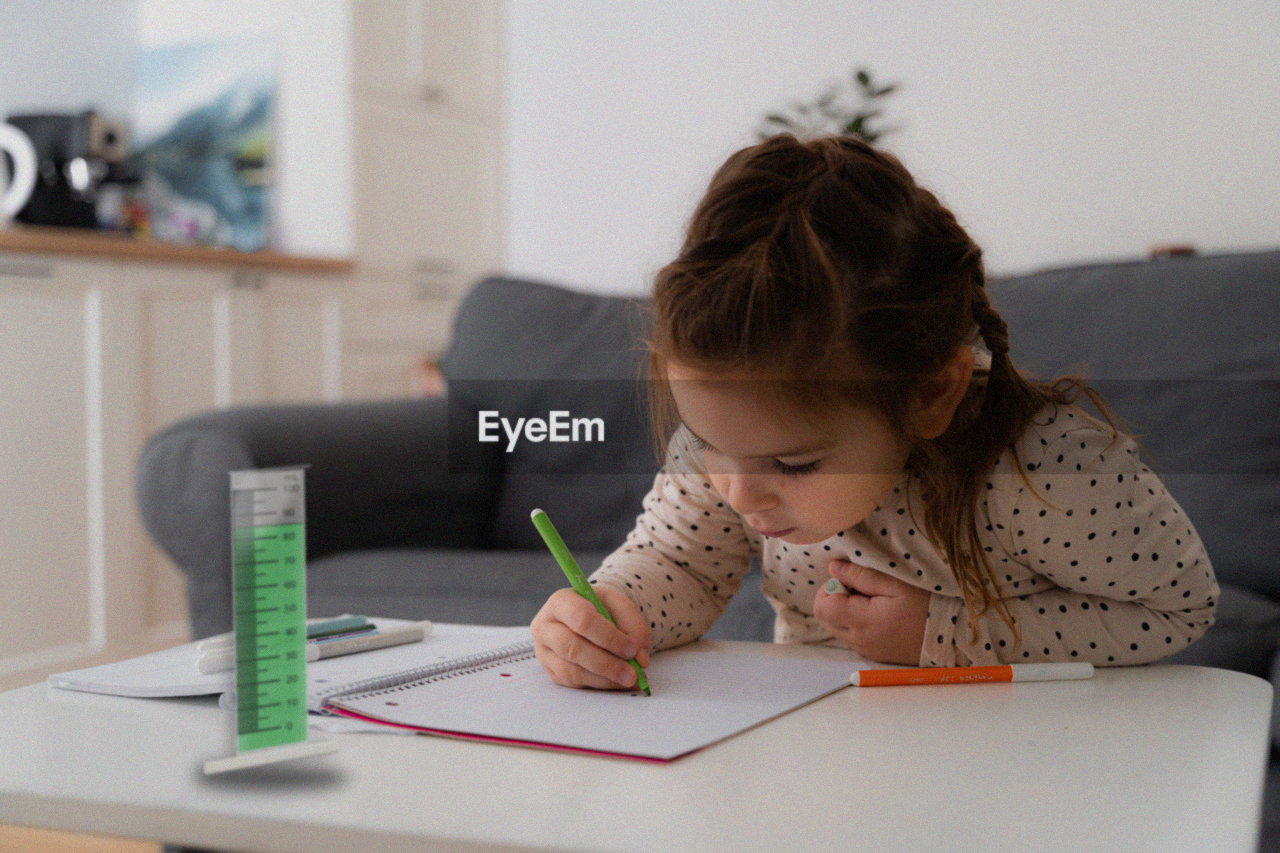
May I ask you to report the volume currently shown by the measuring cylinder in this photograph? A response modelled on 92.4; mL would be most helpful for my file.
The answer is 85; mL
